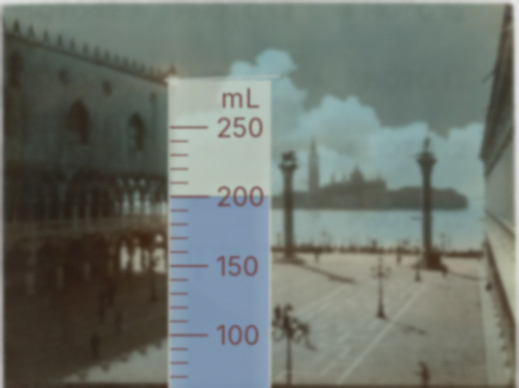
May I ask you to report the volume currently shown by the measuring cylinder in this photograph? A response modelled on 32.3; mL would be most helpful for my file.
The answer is 200; mL
